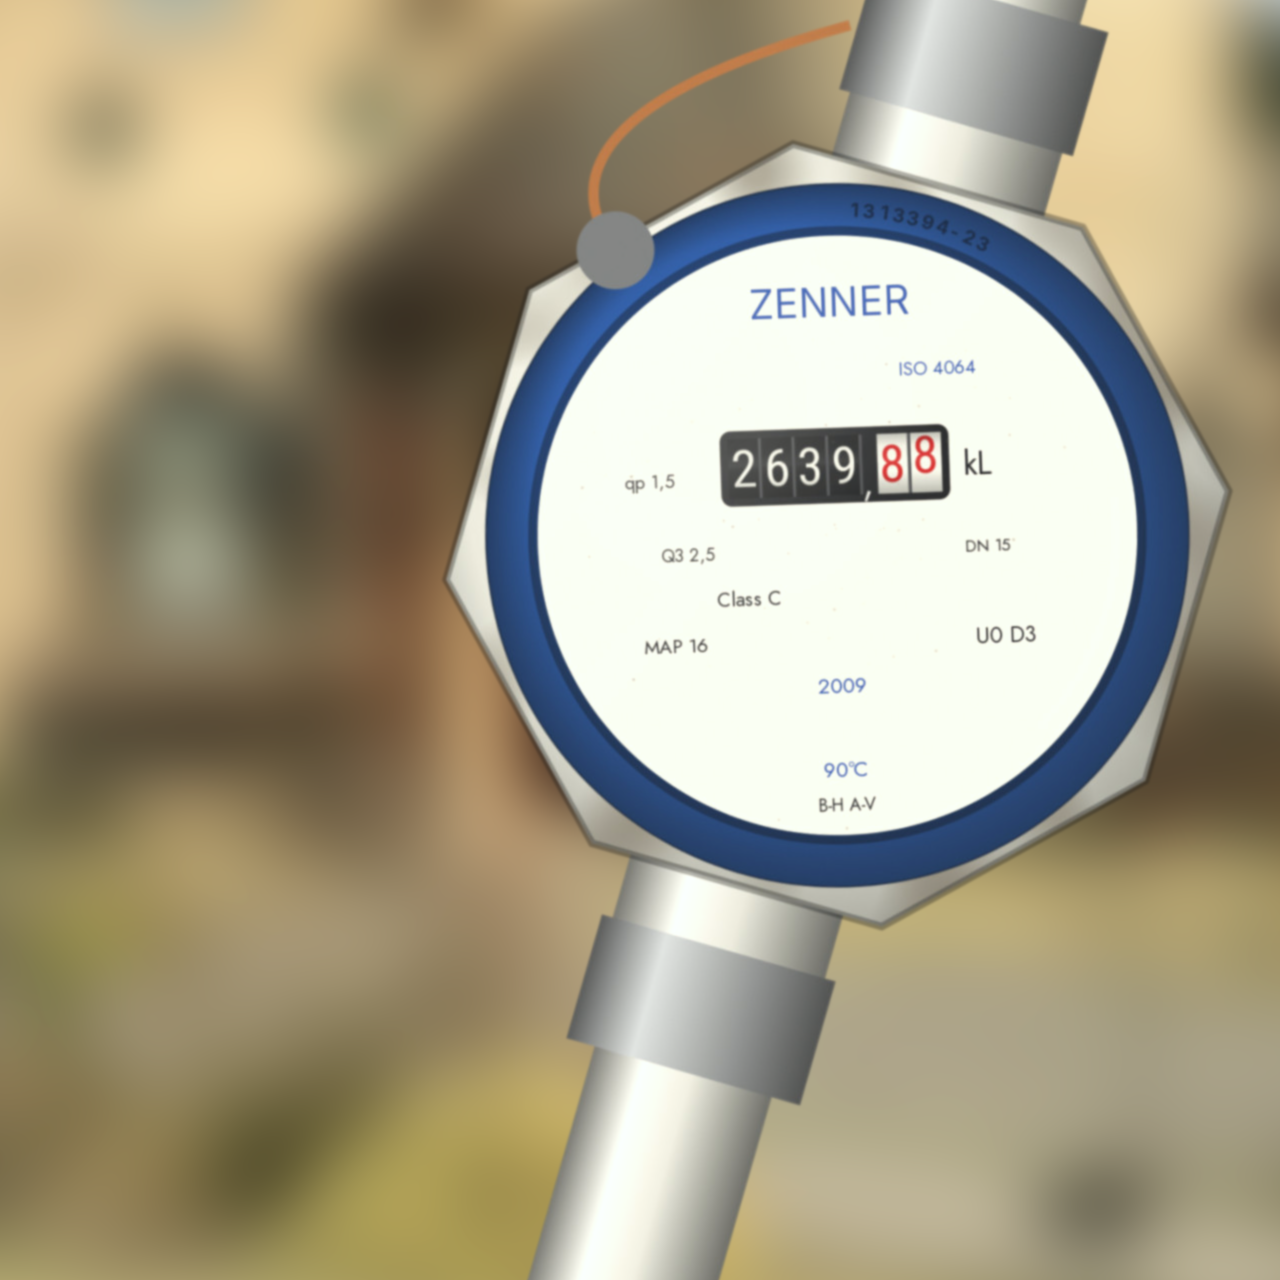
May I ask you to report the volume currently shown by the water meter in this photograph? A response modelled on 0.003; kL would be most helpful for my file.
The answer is 2639.88; kL
